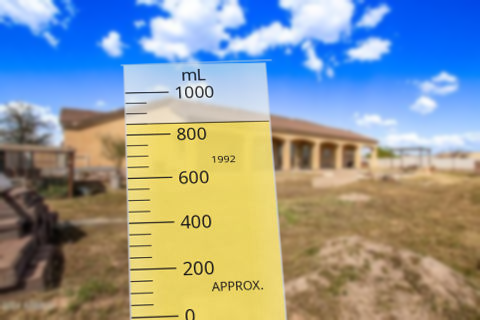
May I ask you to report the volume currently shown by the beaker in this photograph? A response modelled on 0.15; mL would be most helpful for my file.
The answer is 850; mL
